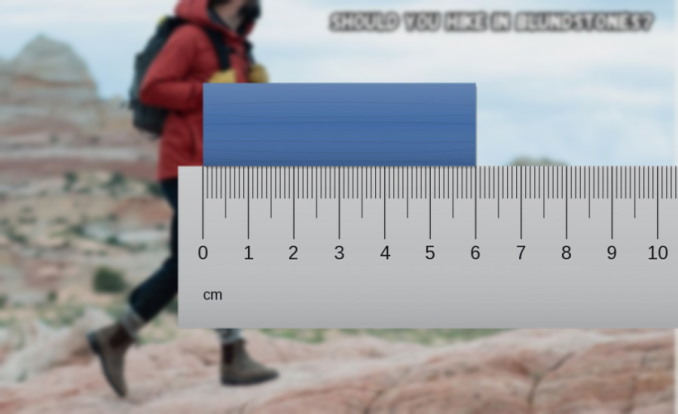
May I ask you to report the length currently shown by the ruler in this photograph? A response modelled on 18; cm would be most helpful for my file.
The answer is 6; cm
